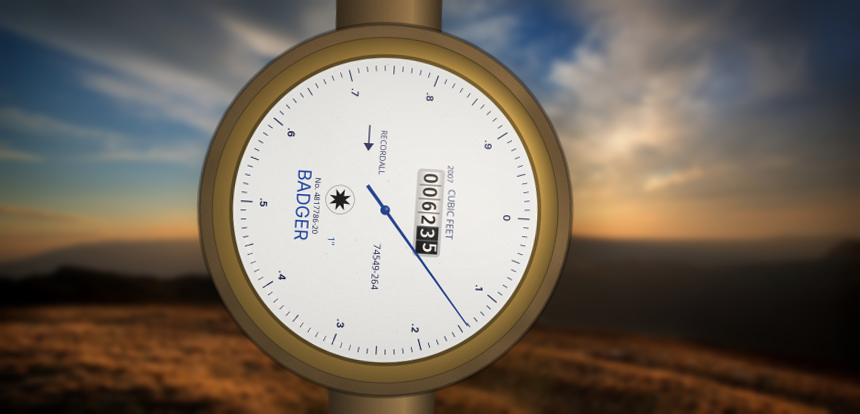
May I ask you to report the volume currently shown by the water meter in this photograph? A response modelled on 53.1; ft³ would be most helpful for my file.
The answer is 6235.14; ft³
